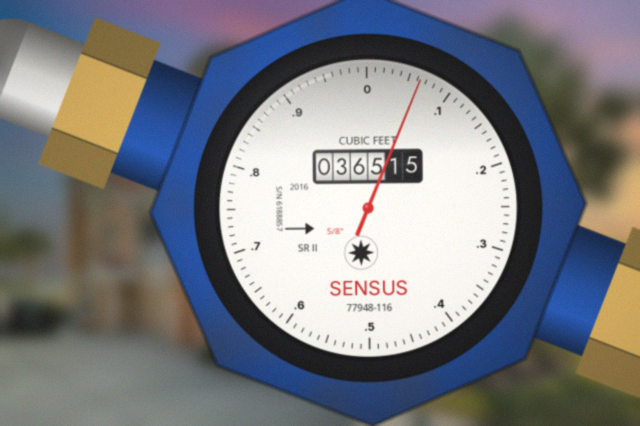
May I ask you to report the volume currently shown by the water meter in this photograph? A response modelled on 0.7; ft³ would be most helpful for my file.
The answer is 36515.06; ft³
